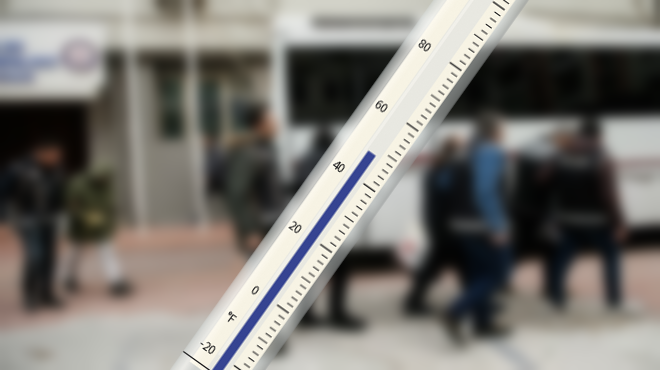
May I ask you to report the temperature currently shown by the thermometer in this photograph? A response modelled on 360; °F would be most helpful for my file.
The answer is 48; °F
